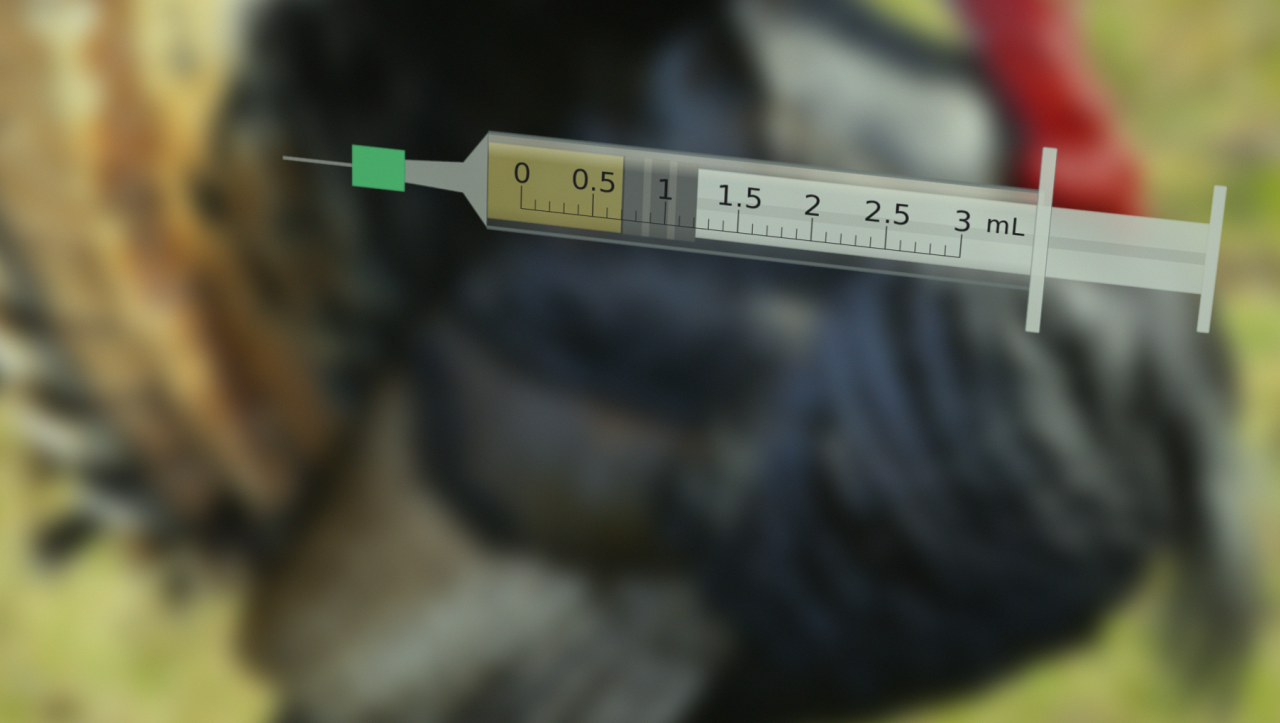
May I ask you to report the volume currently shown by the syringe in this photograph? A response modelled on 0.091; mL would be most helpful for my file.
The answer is 0.7; mL
